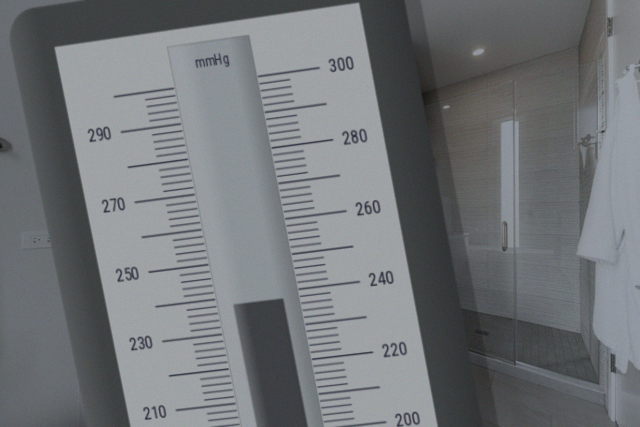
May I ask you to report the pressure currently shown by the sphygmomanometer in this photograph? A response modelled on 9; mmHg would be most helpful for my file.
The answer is 238; mmHg
